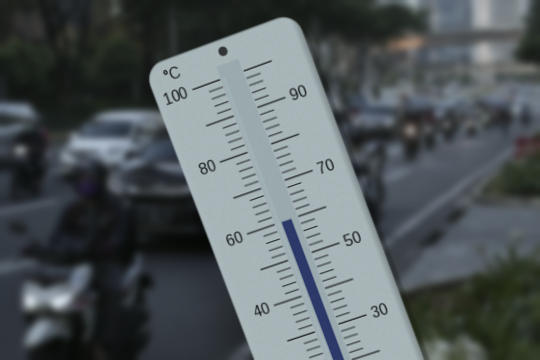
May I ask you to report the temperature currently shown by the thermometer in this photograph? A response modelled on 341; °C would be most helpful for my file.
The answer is 60; °C
